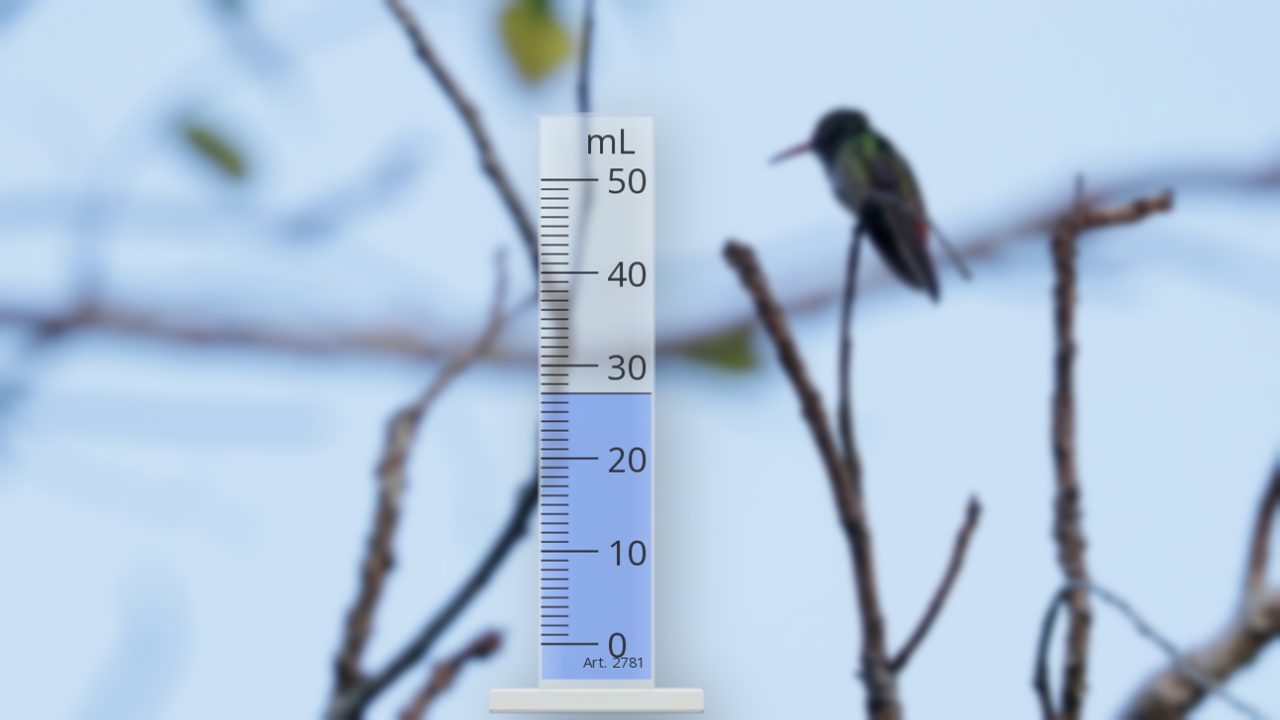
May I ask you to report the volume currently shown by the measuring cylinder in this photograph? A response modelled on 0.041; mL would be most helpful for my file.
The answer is 27; mL
